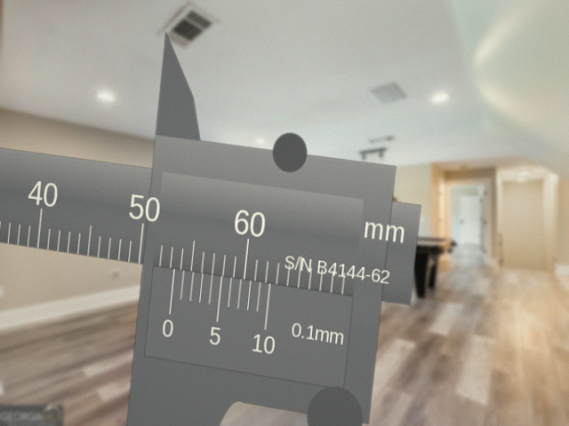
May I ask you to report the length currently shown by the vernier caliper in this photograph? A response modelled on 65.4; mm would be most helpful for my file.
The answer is 53.4; mm
